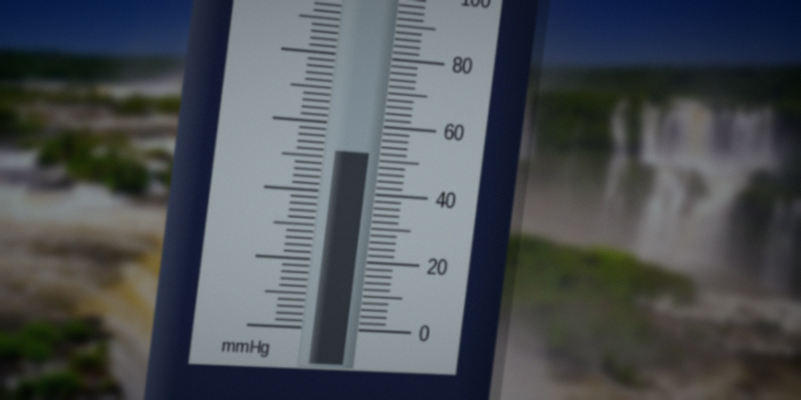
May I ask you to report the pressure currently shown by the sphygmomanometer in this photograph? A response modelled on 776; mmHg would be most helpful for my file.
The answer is 52; mmHg
